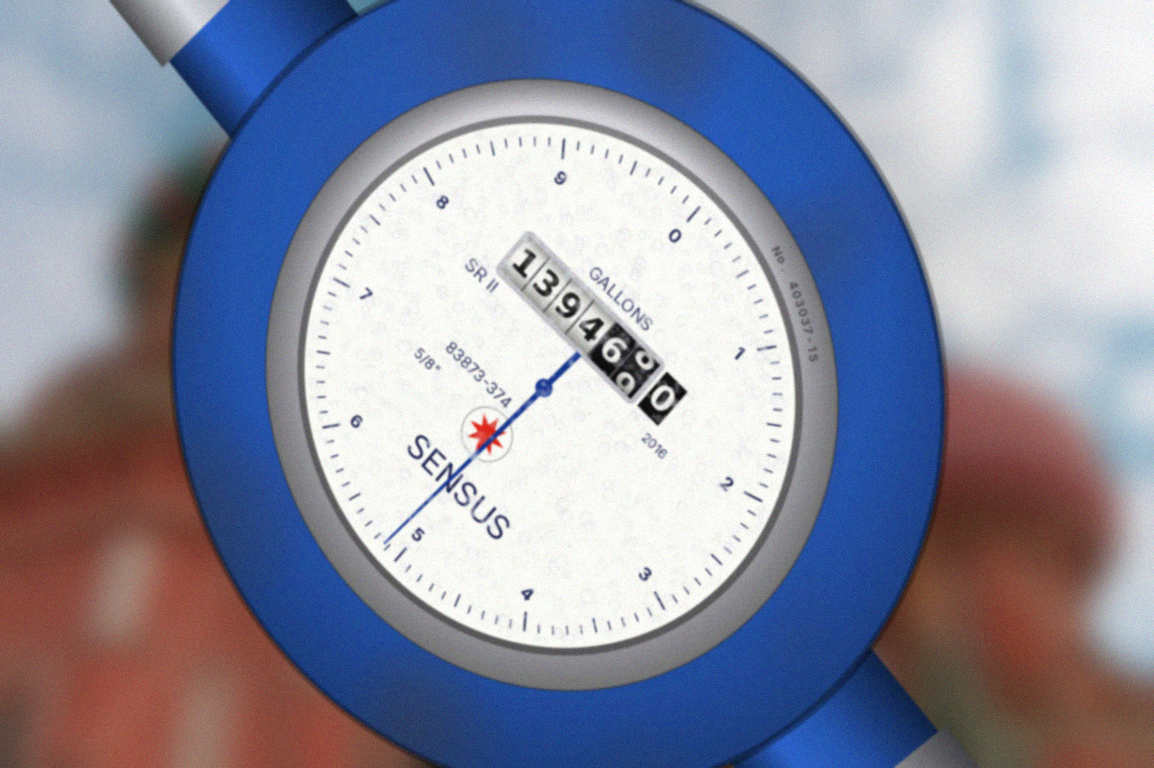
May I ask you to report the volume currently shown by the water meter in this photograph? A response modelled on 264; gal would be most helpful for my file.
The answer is 1394685.1; gal
